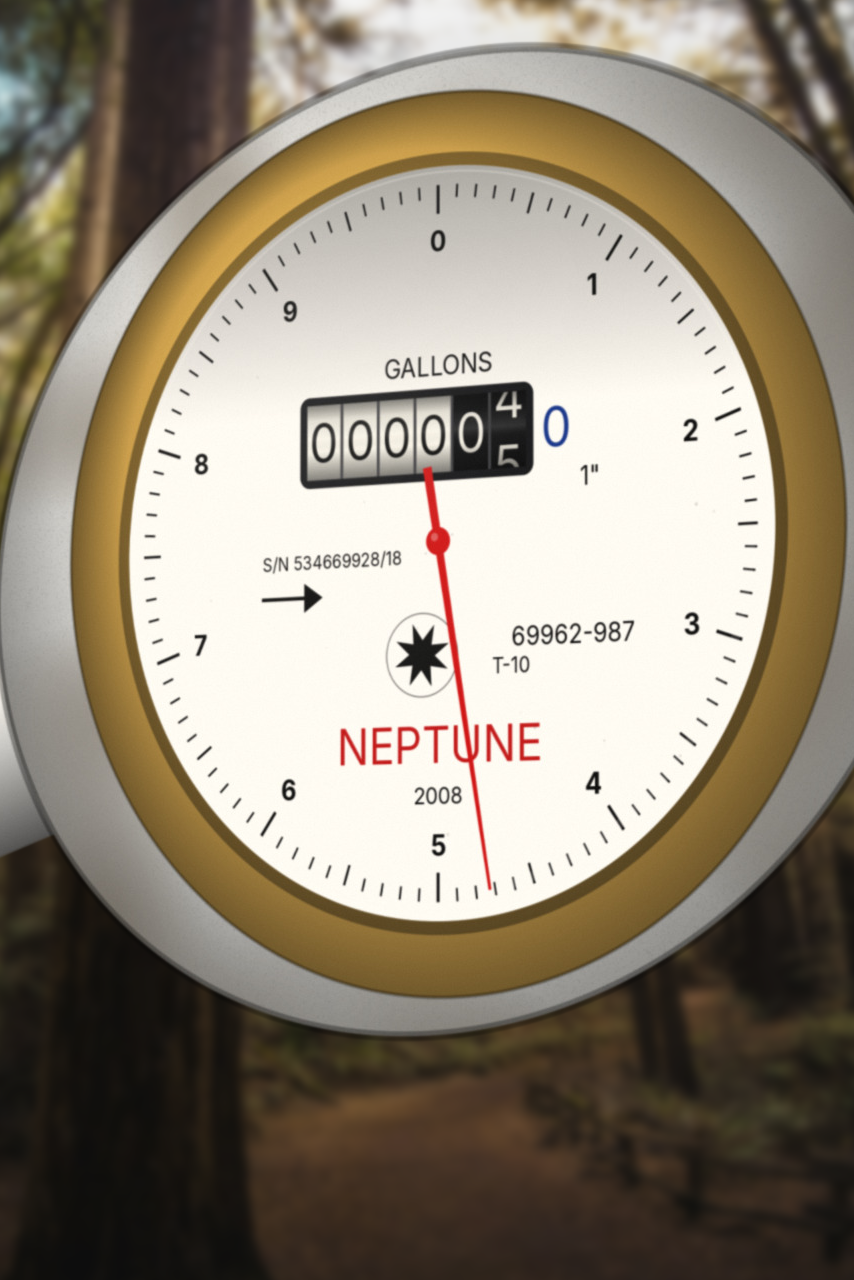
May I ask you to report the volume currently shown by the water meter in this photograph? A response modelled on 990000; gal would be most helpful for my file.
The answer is 44.7; gal
